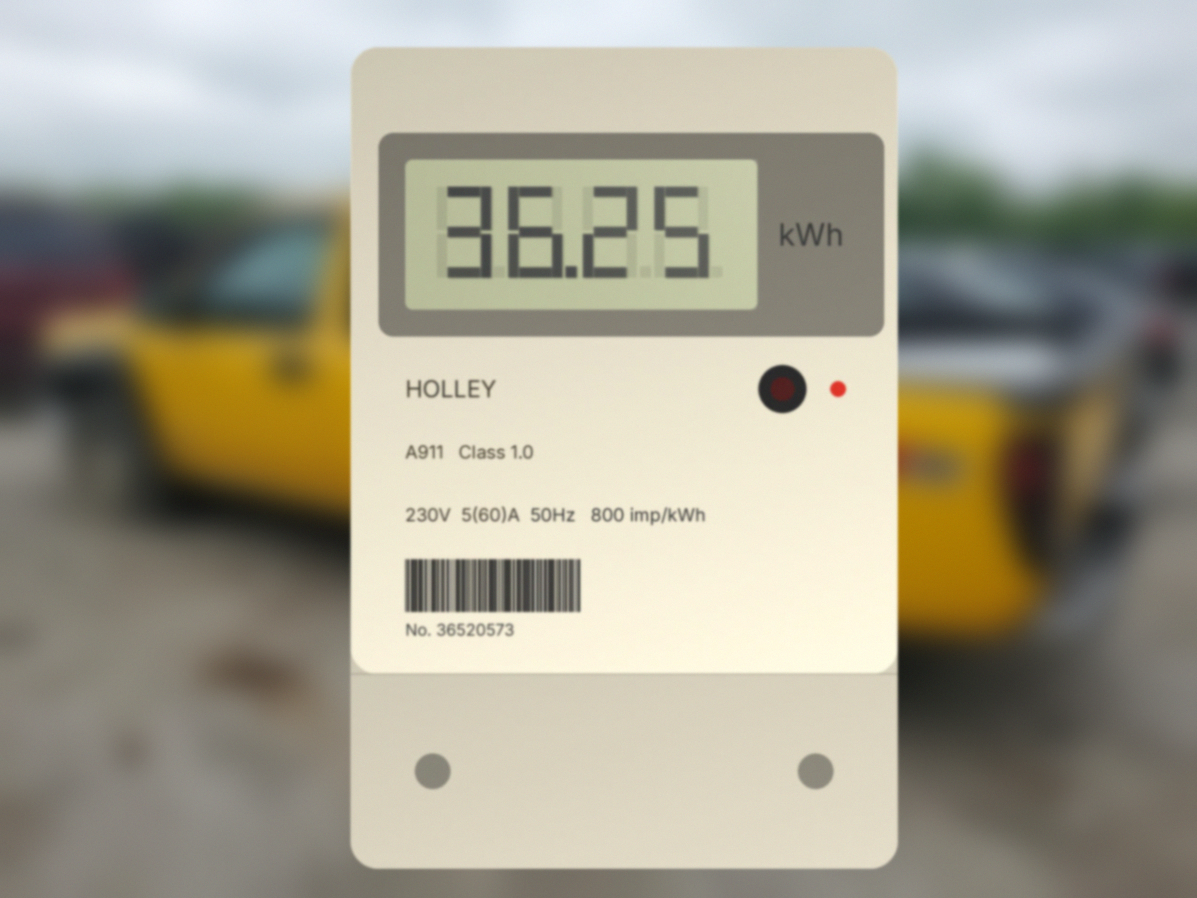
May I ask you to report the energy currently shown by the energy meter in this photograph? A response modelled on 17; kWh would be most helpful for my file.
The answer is 36.25; kWh
